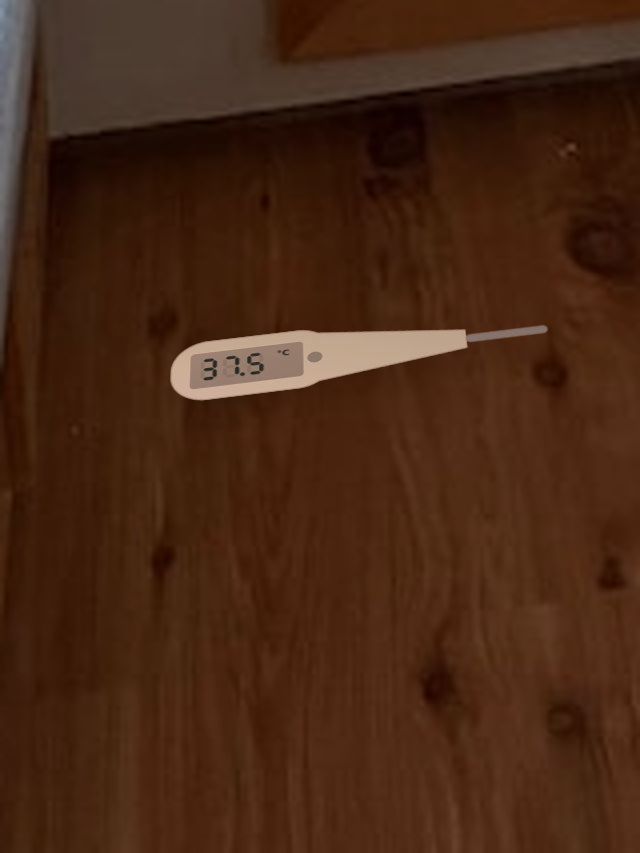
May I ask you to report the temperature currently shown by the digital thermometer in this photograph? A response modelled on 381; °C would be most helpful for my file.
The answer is 37.5; °C
